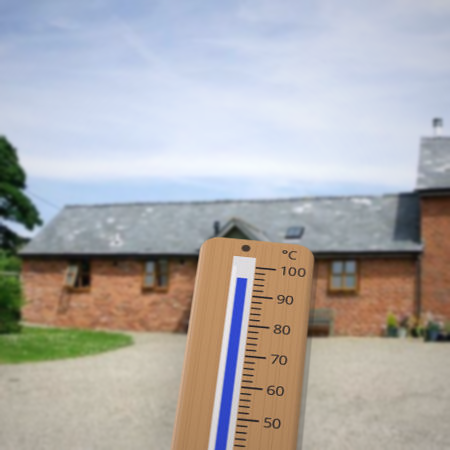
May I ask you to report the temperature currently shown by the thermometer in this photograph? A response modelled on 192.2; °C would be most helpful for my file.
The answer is 96; °C
